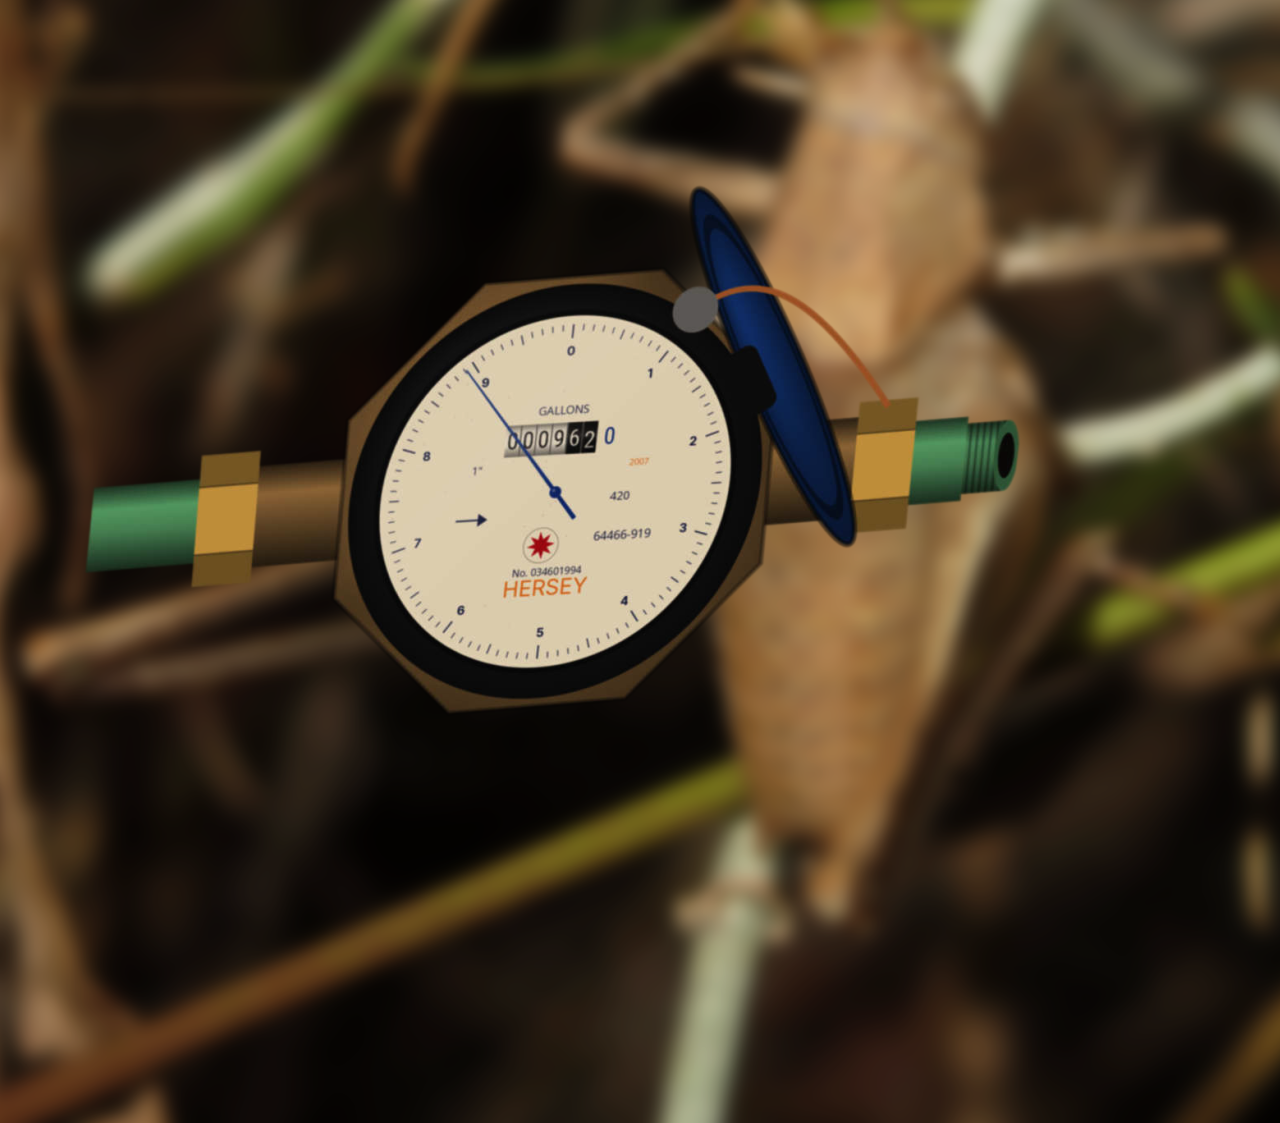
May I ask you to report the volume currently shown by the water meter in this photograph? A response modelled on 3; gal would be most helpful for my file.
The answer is 9618.9; gal
